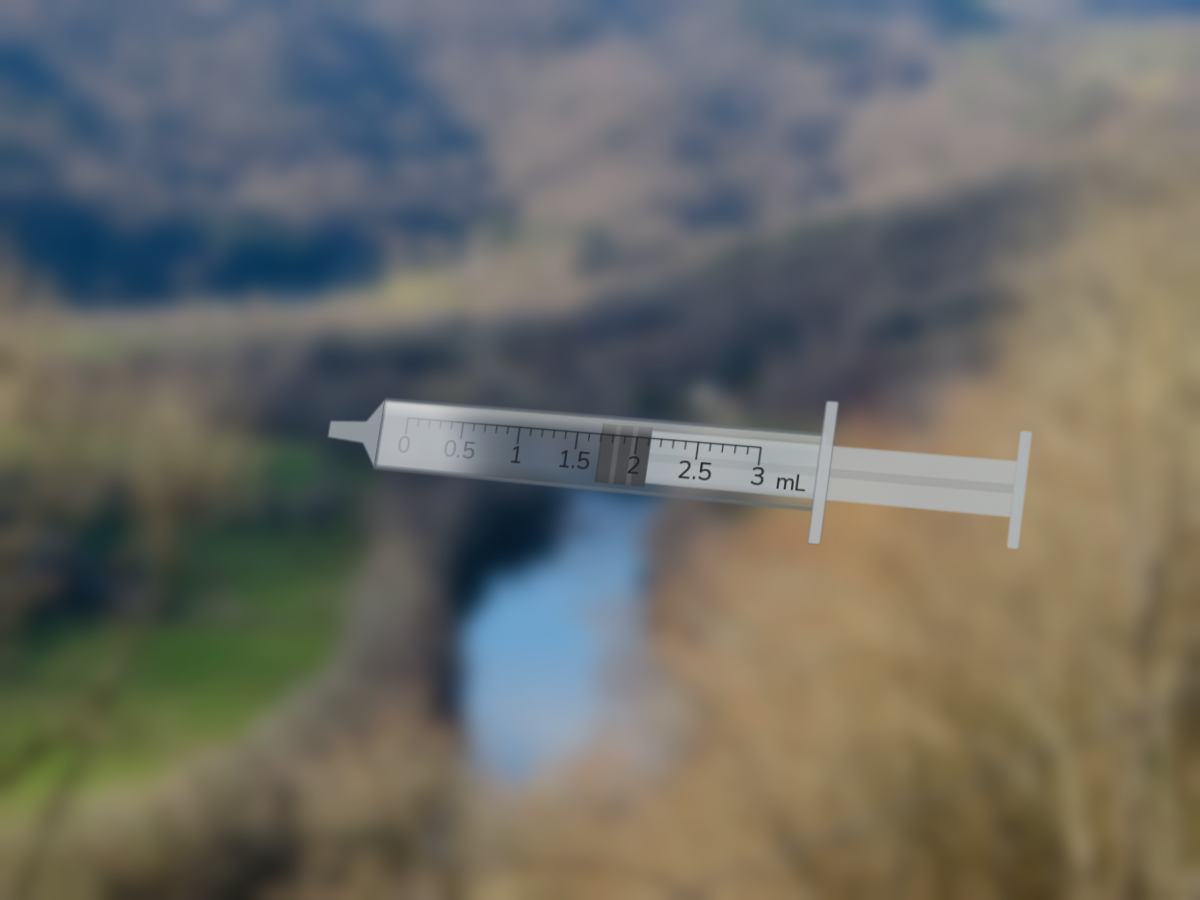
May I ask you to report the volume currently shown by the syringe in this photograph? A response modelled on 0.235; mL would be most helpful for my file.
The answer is 1.7; mL
